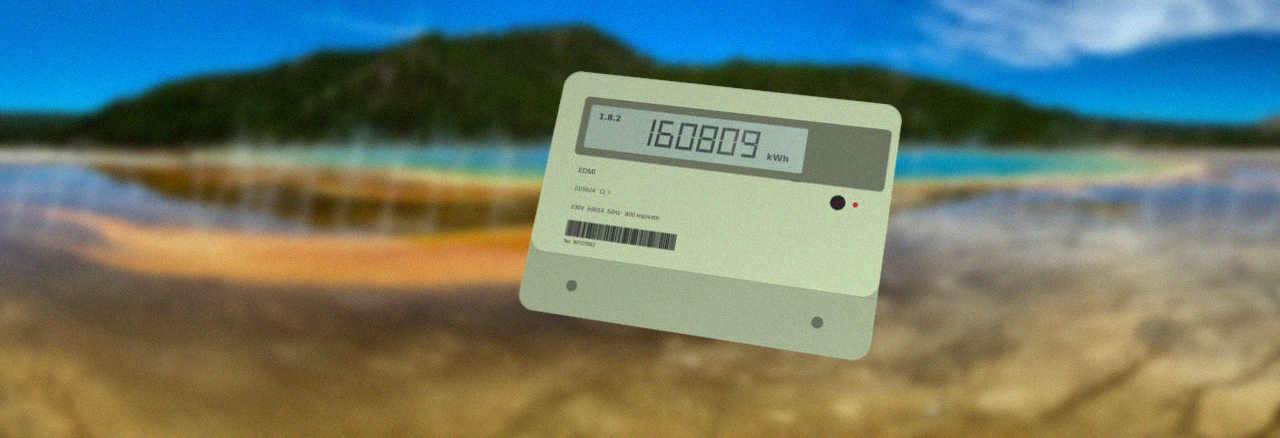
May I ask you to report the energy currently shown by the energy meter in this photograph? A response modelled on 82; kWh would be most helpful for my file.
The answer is 160809; kWh
